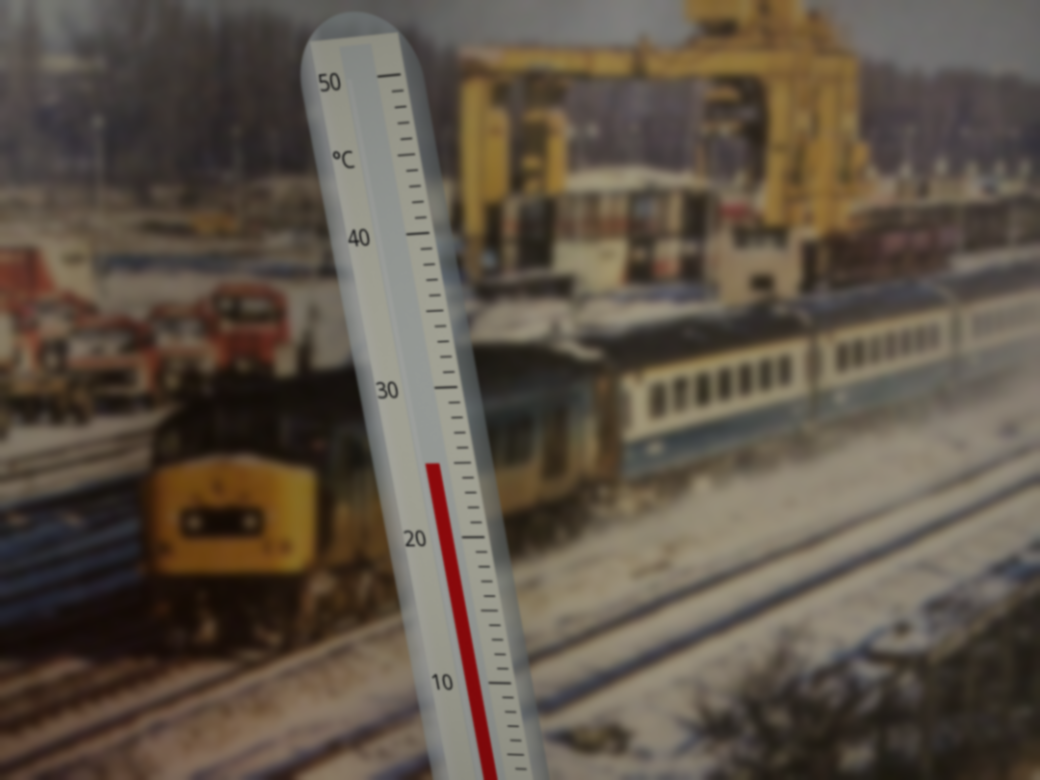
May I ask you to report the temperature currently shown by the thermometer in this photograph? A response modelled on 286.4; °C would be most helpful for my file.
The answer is 25; °C
